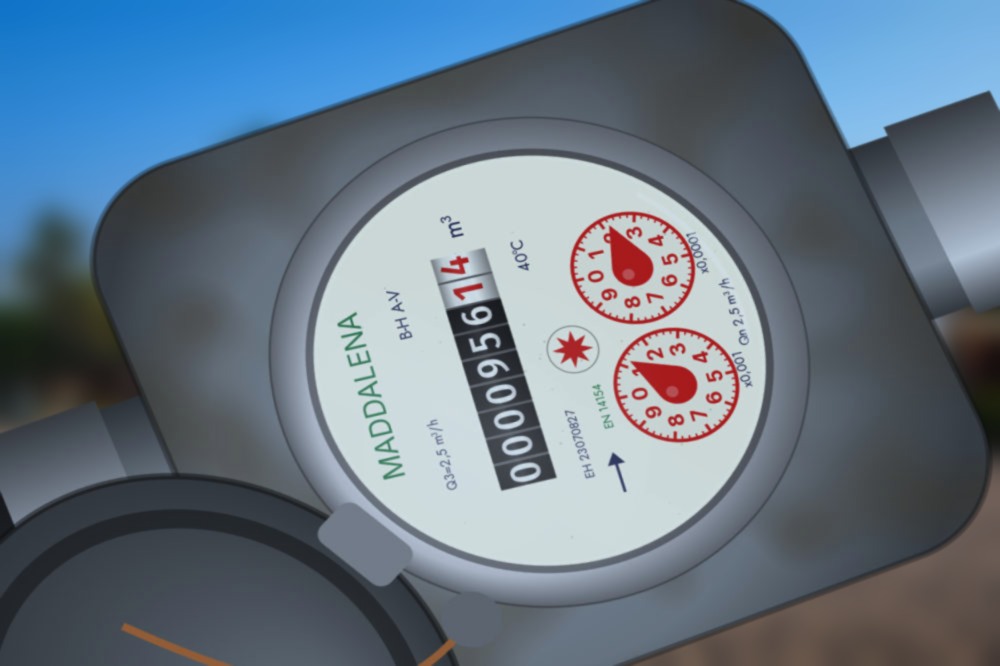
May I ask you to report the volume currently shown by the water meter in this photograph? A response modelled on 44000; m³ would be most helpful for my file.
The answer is 956.1412; m³
